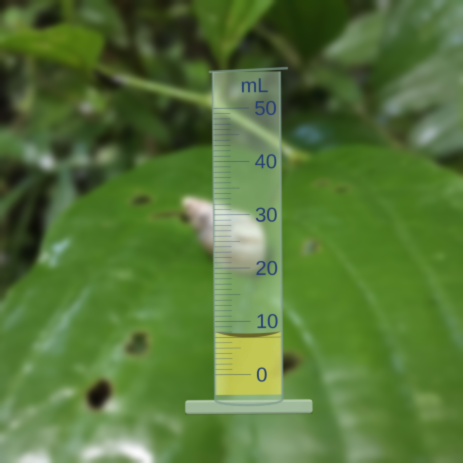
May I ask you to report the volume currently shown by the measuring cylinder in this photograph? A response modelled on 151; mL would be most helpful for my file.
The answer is 7; mL
